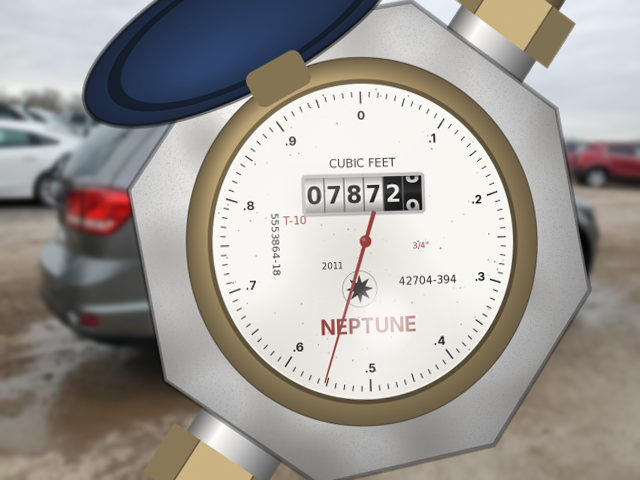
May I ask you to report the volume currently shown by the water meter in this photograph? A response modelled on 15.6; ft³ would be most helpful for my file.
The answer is 78728.55; ft³
